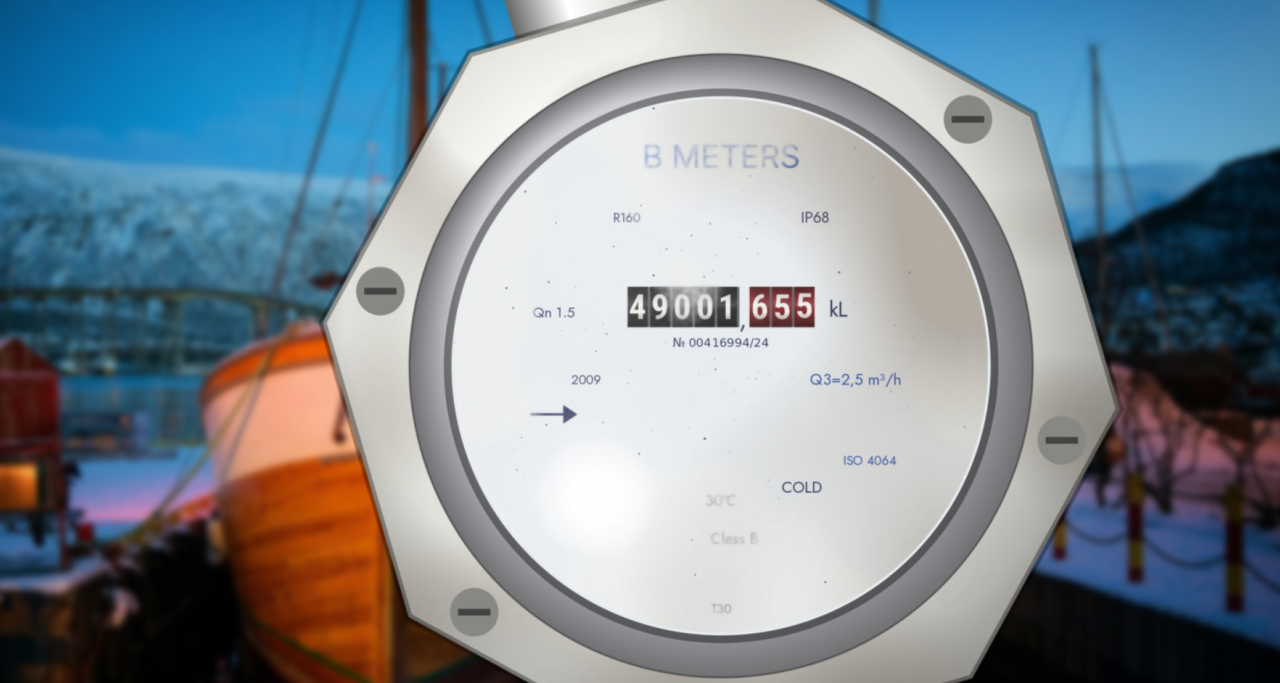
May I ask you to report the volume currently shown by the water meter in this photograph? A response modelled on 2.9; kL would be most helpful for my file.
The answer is 49001.655; kL
